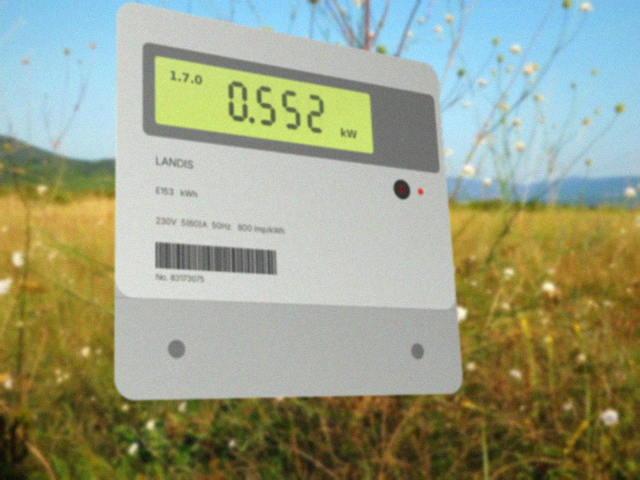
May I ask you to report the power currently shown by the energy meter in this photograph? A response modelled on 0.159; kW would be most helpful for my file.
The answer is 0.552; kW
